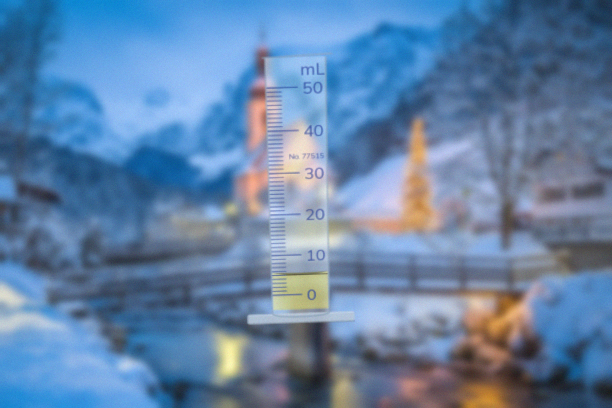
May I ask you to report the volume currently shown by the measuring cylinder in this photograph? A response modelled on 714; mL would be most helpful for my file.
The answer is 5; mL
